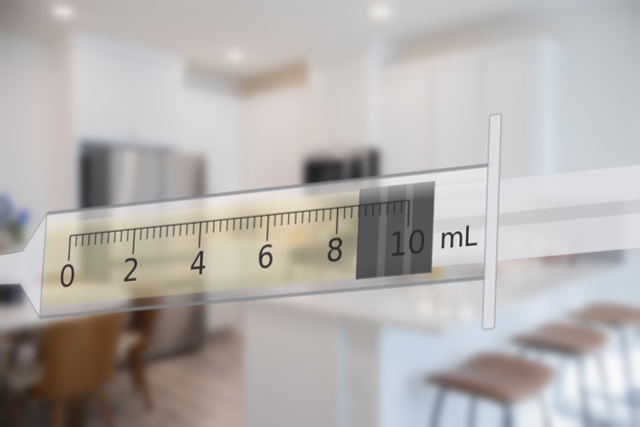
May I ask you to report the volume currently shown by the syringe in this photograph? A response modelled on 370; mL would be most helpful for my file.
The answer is 8.6; mL
